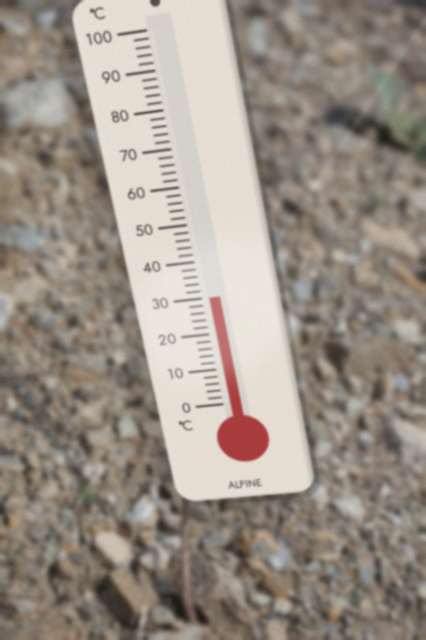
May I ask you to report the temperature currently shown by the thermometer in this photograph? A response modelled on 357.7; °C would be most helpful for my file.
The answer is 30; °C
